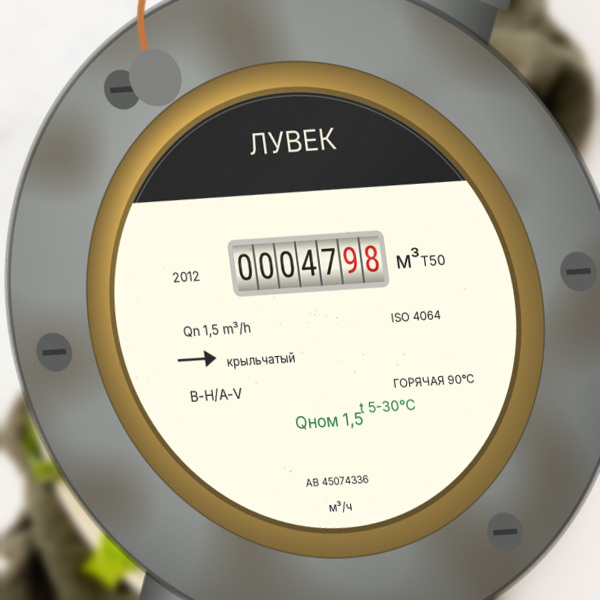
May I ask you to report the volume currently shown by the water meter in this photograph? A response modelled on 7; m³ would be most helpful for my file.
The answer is 47.98; m³
